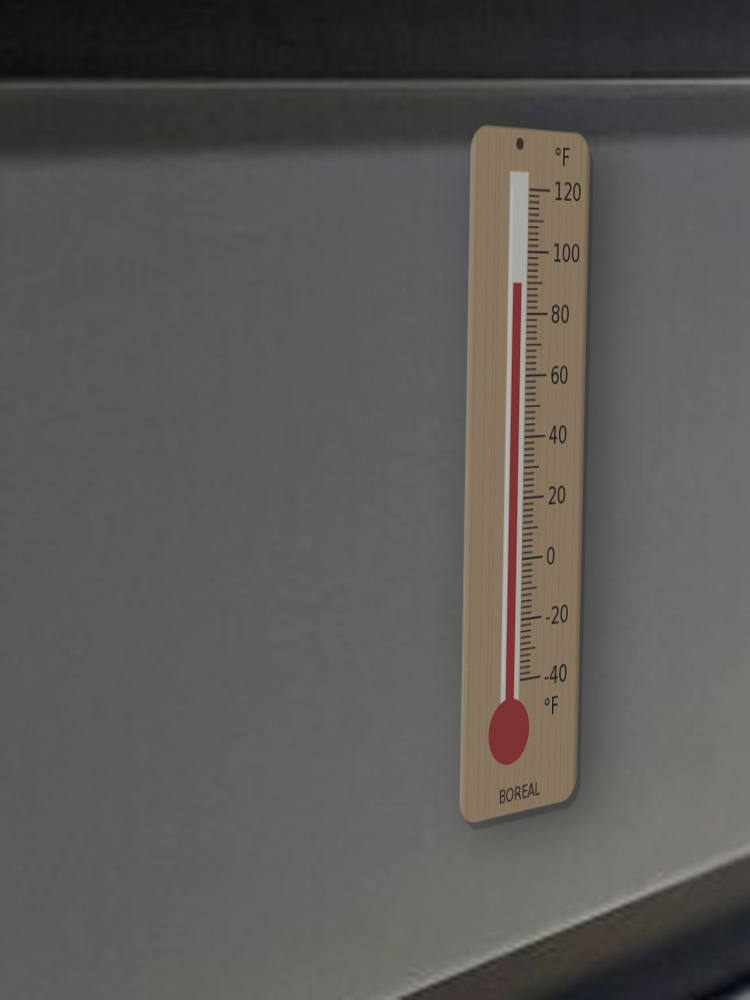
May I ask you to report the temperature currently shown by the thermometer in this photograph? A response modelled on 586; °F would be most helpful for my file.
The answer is 90; °F
